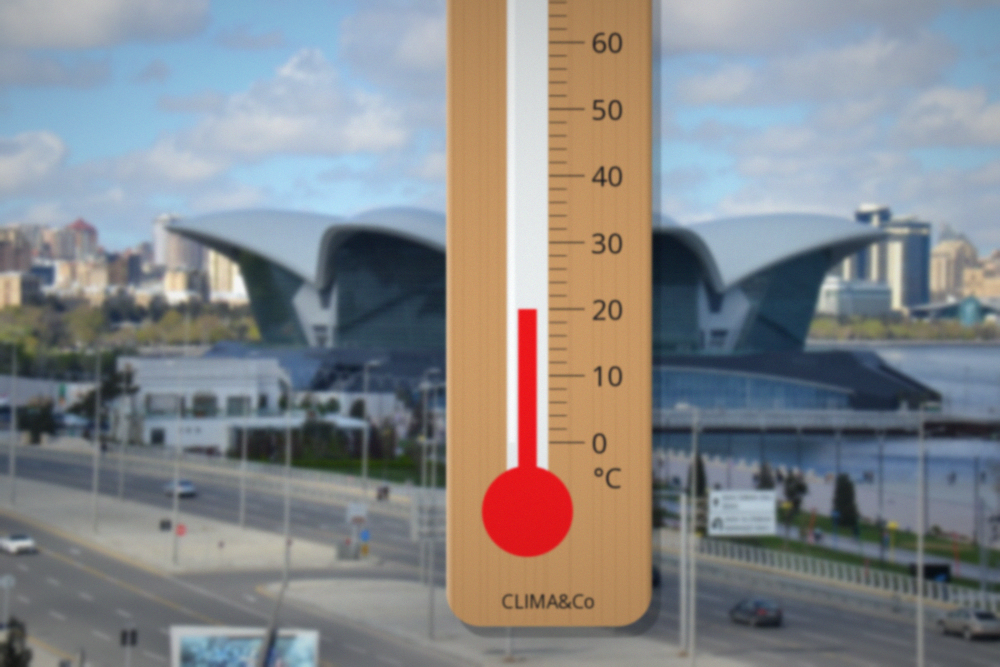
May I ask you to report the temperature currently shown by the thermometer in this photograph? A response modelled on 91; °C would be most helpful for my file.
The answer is 20; °C
